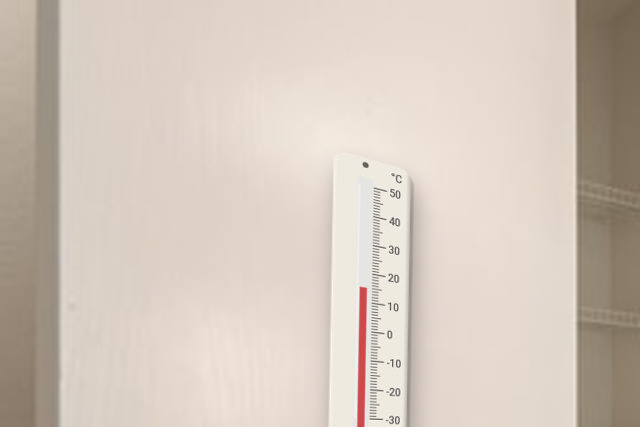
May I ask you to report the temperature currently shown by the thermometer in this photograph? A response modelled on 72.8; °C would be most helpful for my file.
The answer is 15; °C
